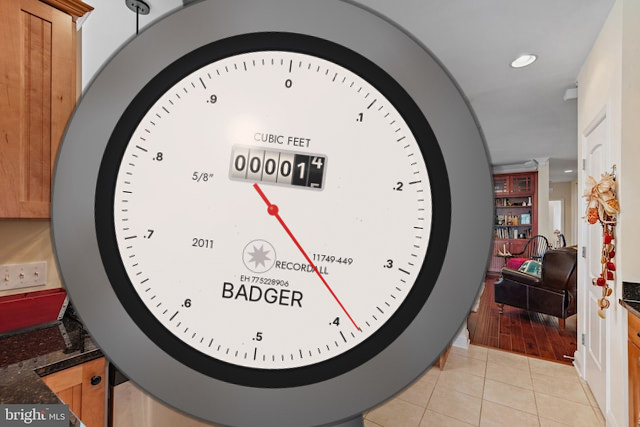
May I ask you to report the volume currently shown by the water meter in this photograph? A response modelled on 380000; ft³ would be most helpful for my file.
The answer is 14.38; ft³
